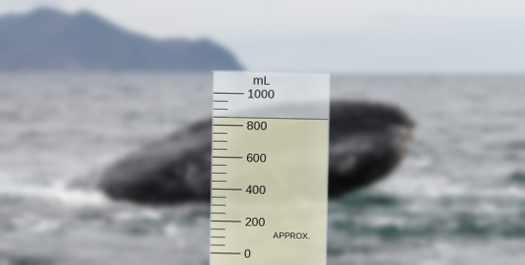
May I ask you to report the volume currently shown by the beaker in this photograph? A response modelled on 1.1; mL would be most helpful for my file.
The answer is 850; mL
